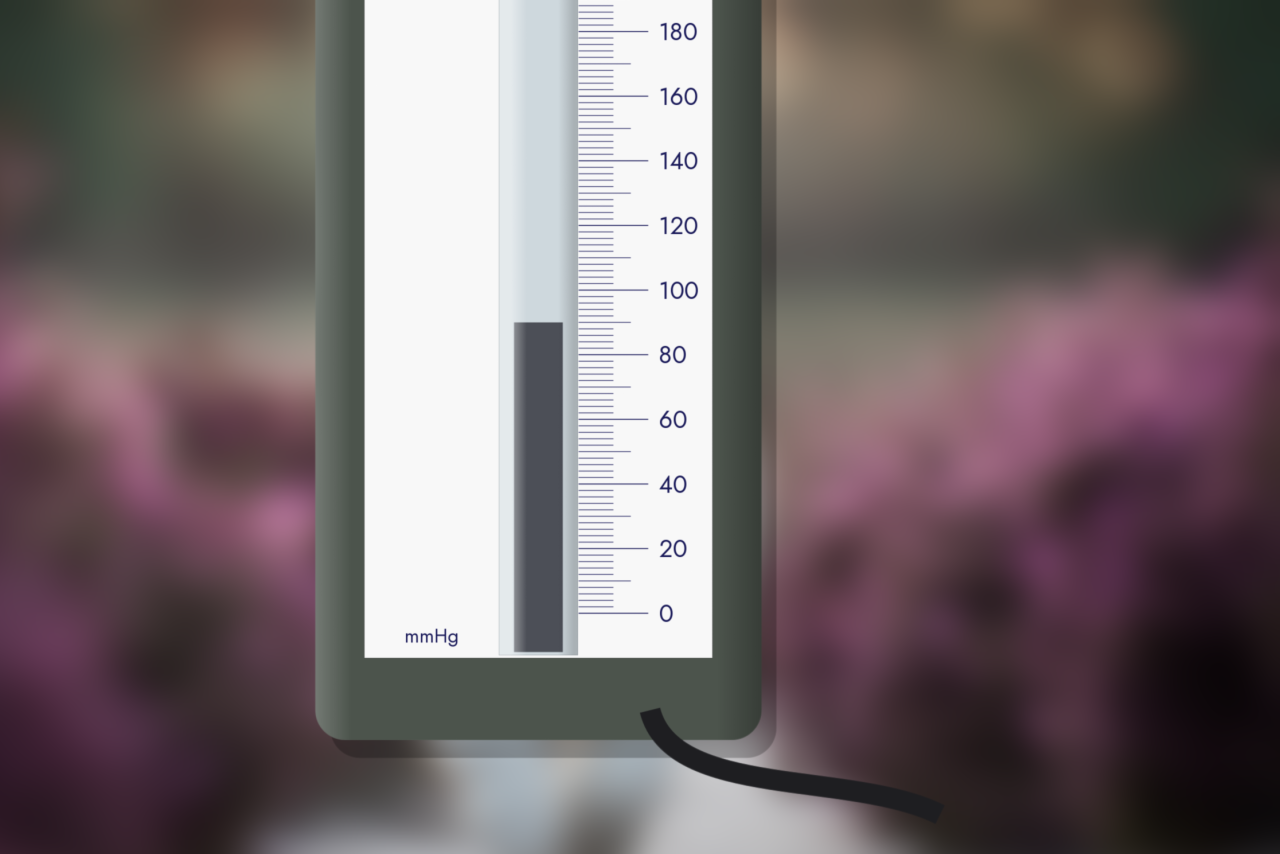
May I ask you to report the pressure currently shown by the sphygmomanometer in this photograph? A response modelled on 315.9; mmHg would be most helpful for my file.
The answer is 90; mmHg
